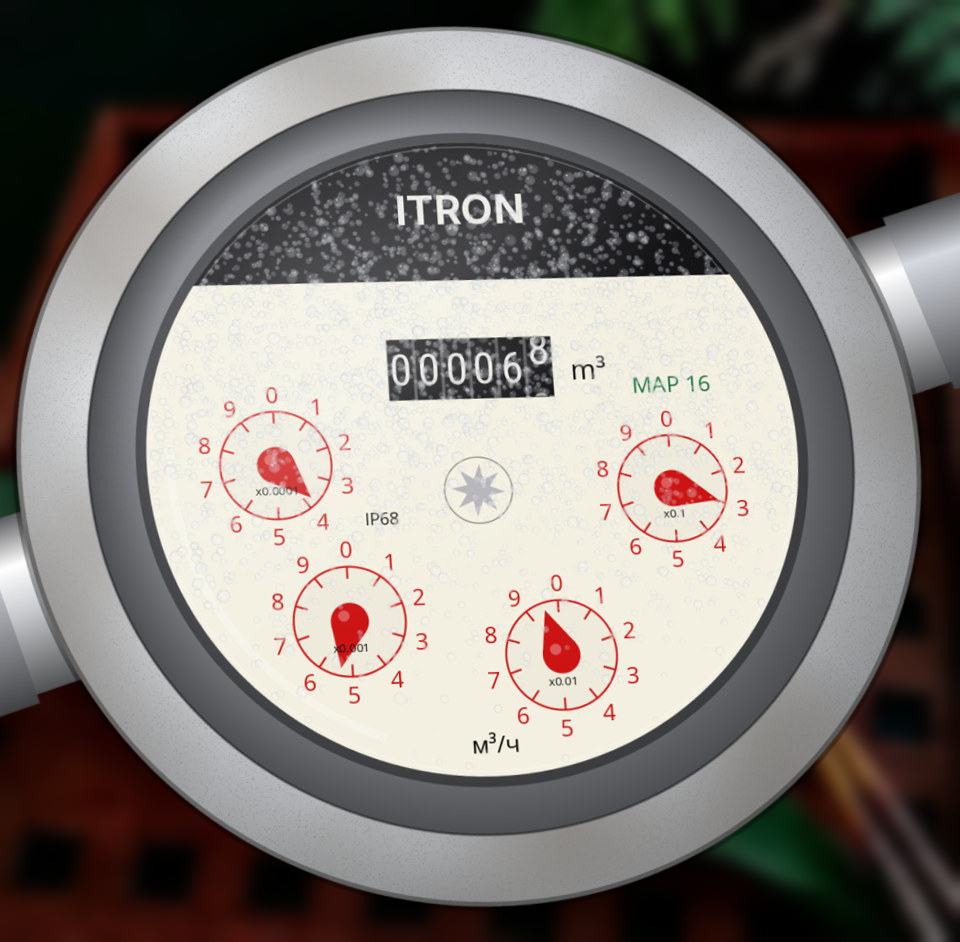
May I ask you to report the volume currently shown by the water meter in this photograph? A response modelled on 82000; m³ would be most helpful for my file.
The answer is 68.2953; m³
